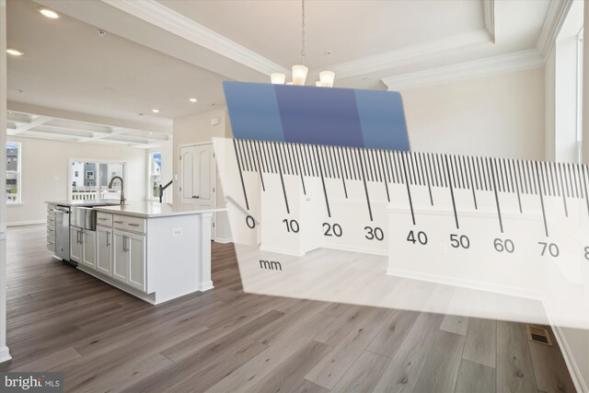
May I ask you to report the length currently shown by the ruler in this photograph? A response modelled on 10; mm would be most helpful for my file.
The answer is 42; mm
